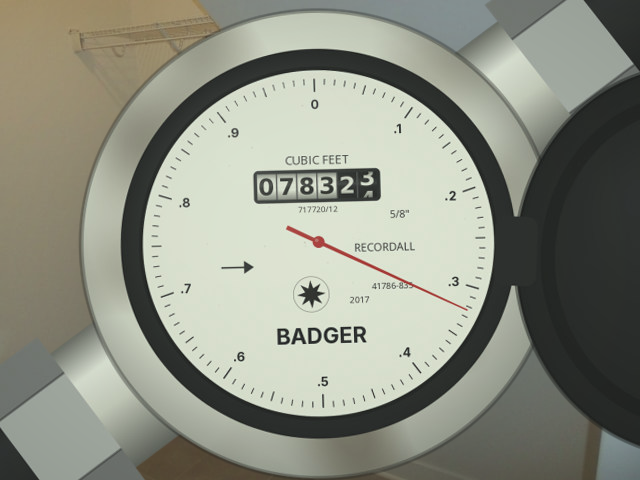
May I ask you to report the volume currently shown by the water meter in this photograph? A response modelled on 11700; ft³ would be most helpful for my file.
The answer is 78323.32; ft³
